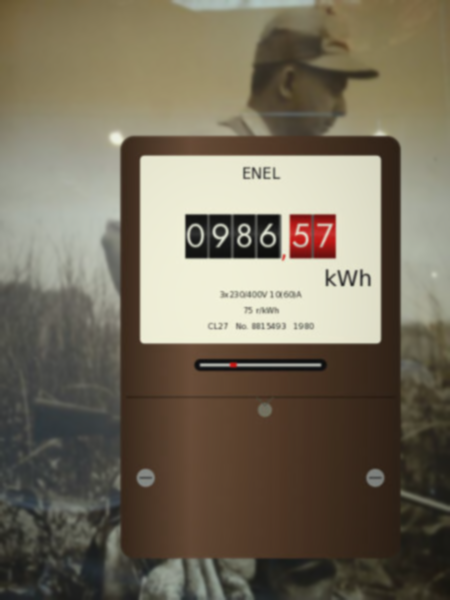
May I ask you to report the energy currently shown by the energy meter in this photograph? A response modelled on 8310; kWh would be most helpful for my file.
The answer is 986.57; kWh
